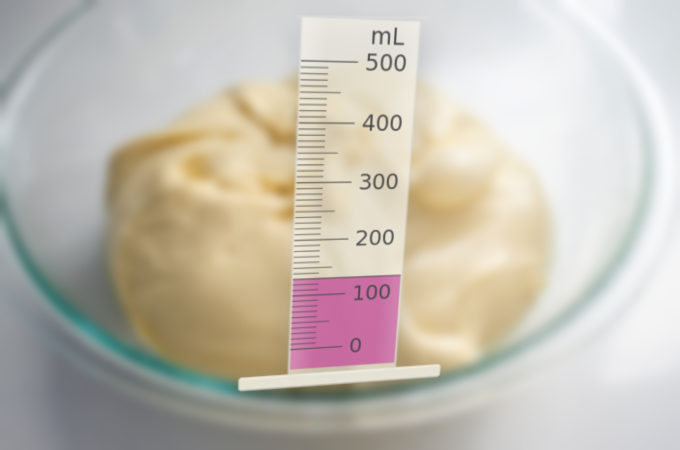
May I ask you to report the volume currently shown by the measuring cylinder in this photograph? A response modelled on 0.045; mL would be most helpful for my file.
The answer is 130; mL
